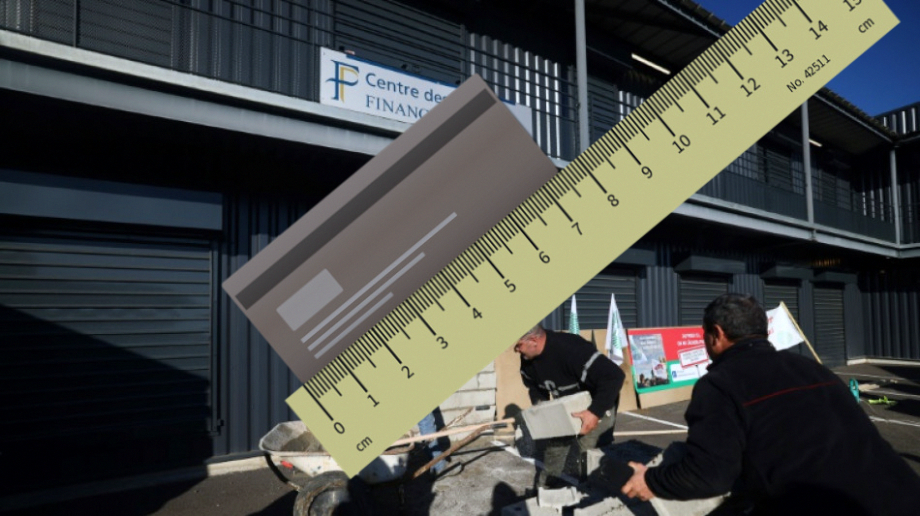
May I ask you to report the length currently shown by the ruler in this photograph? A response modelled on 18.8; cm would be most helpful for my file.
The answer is 7.5; cm
